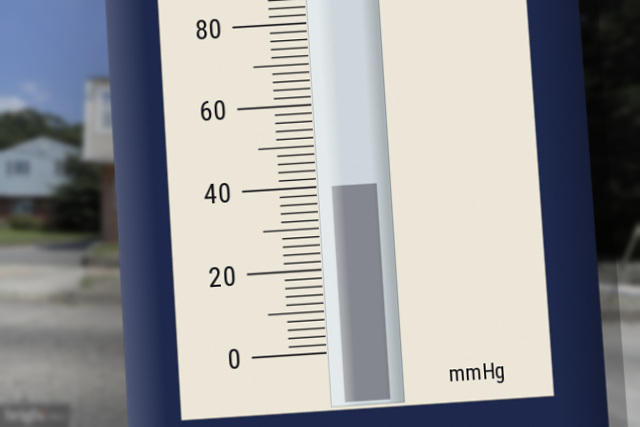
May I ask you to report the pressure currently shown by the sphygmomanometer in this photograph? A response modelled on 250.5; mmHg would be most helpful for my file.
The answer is 40; mmHg
